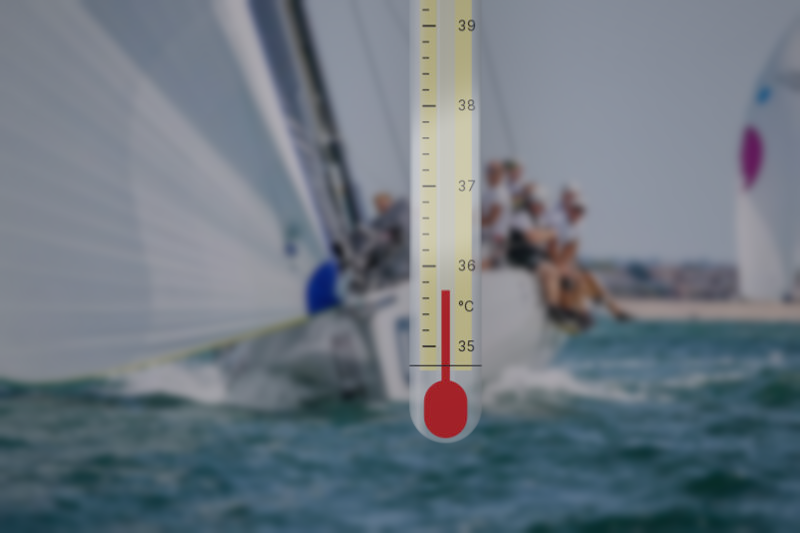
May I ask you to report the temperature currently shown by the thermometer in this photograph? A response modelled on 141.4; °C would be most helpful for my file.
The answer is 35.7; °C
